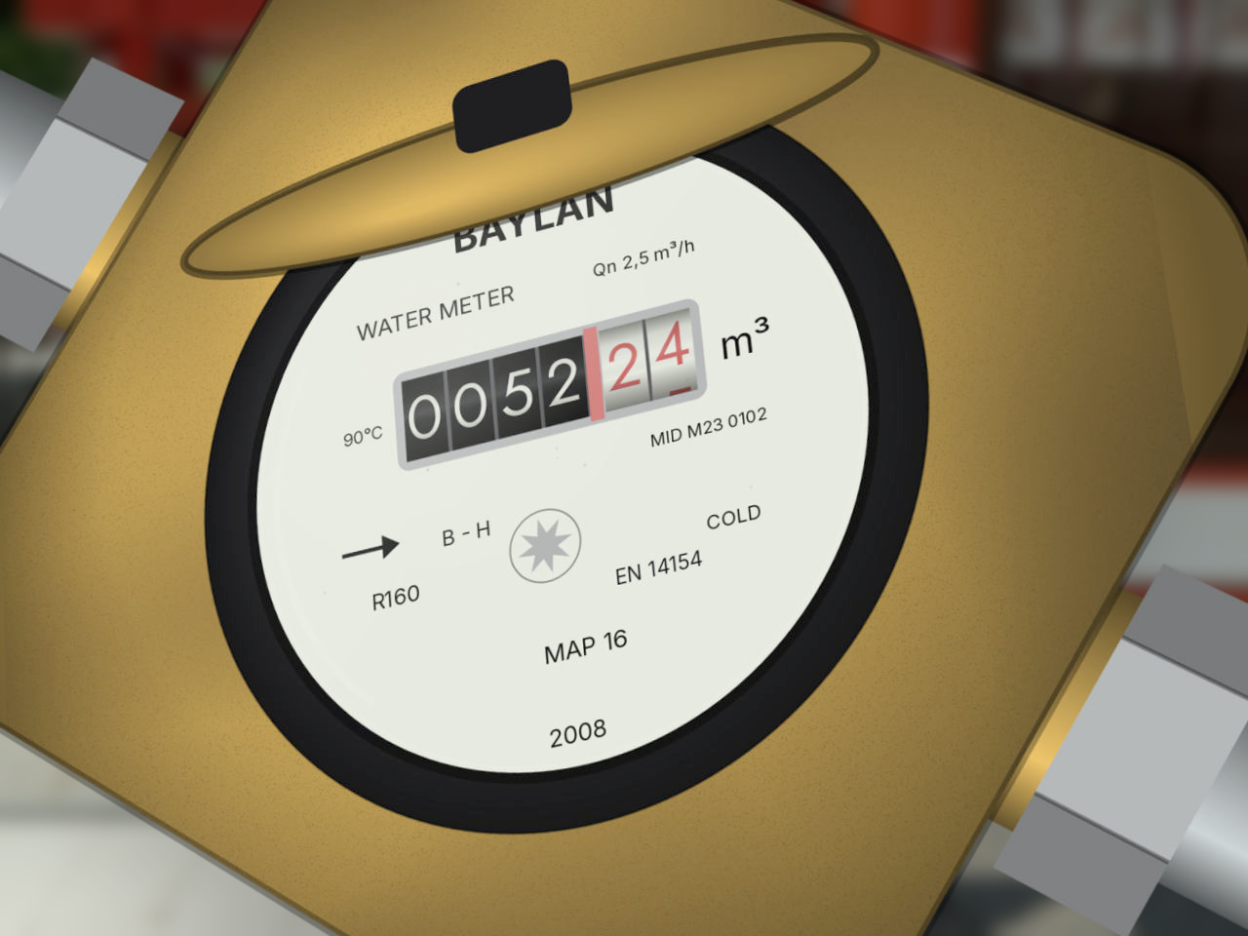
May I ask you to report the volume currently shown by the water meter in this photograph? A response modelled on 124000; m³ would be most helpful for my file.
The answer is 52.24; m³
